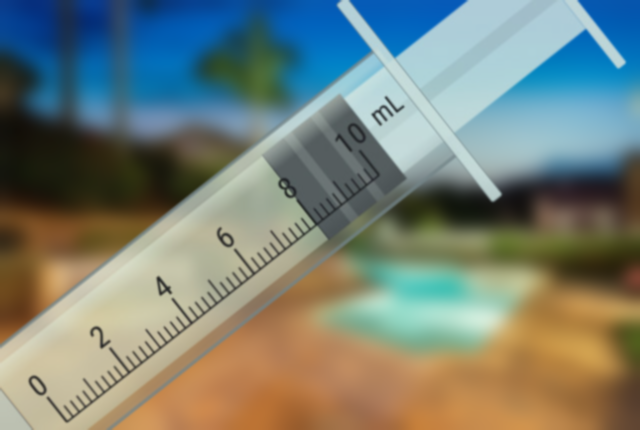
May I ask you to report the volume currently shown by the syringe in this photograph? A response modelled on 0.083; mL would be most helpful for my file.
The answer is 8; mL
